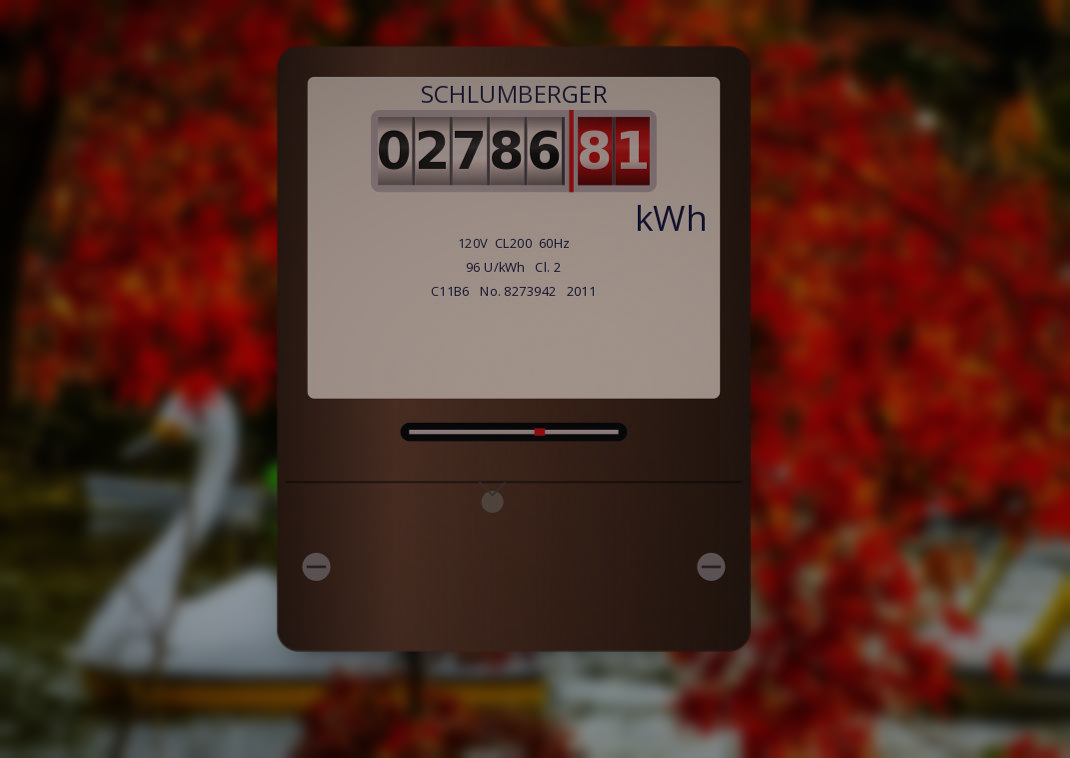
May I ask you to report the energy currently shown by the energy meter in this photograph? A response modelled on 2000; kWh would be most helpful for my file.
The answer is 2786.81; kWh
